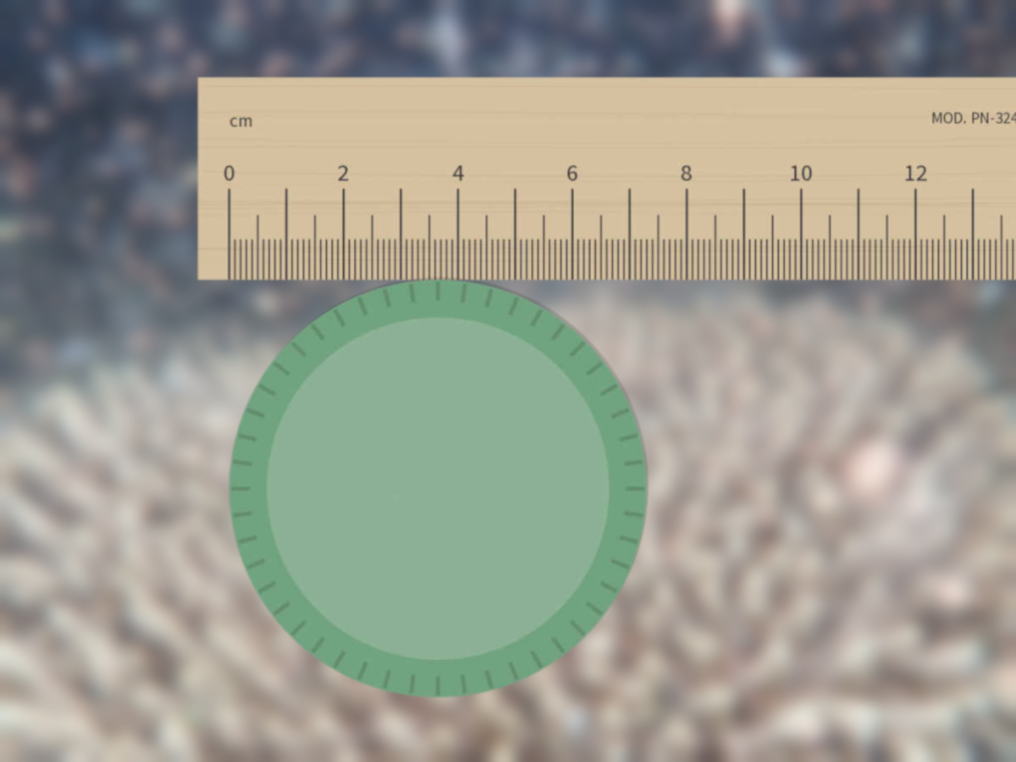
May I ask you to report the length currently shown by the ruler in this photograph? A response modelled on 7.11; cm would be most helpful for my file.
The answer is 7.3; cm
